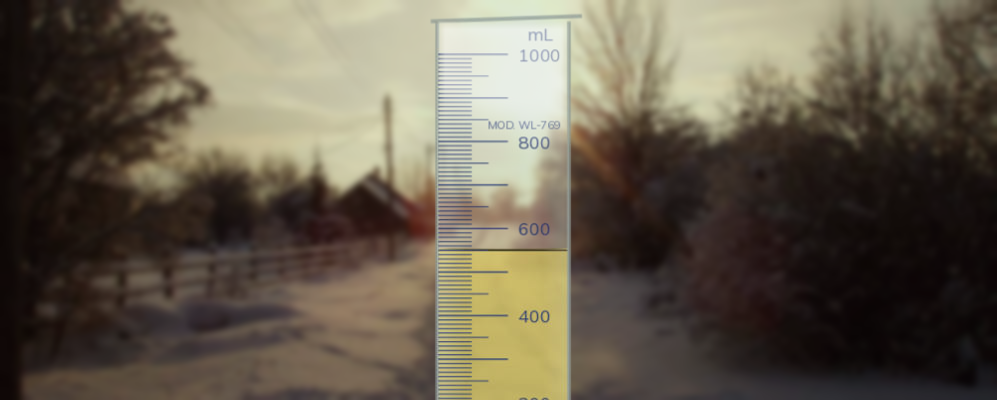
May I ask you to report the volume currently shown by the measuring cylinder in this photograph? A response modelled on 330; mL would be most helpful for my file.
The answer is 550; mL
